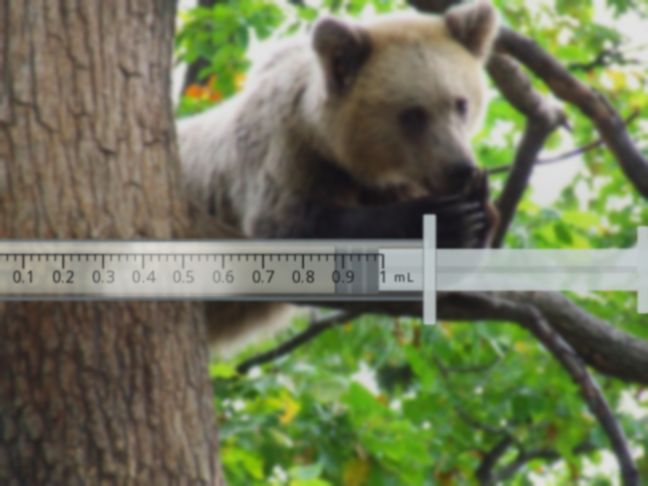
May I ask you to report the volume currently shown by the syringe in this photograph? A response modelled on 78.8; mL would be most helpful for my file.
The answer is 0.88; mL
